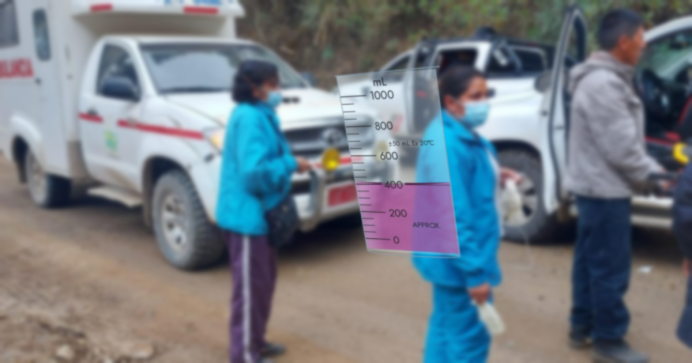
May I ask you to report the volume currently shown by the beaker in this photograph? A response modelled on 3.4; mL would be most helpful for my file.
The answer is 400; mL
